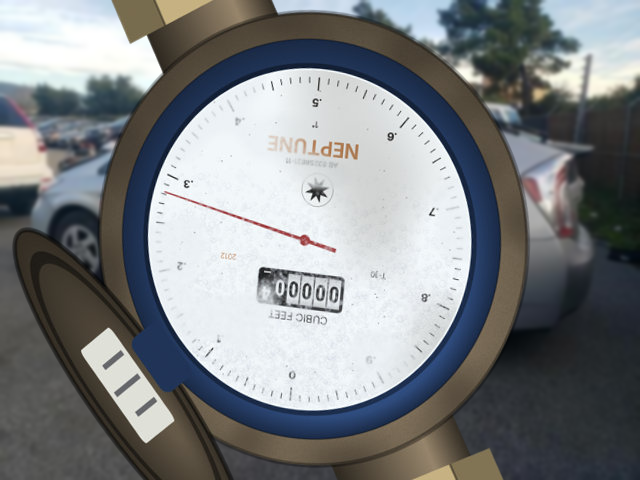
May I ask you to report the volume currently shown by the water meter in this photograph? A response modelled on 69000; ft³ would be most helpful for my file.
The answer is 4.28; ft³
